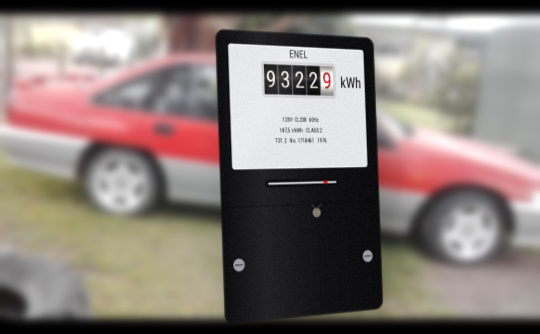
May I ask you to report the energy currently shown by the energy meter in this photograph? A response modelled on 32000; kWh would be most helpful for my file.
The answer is 9322.9; kWh
